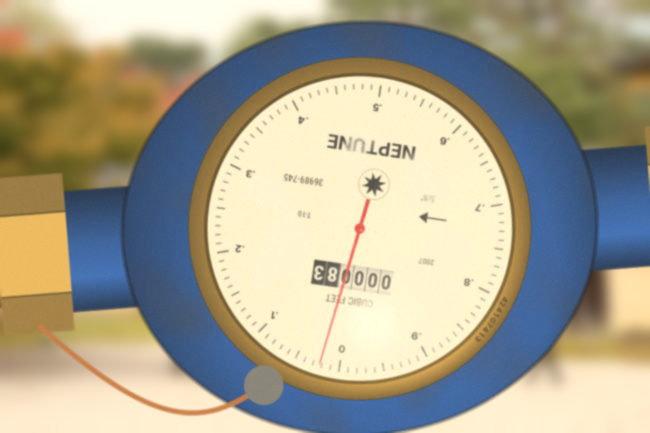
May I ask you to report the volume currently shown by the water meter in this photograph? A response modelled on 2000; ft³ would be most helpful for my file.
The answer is 83.02; ft³
